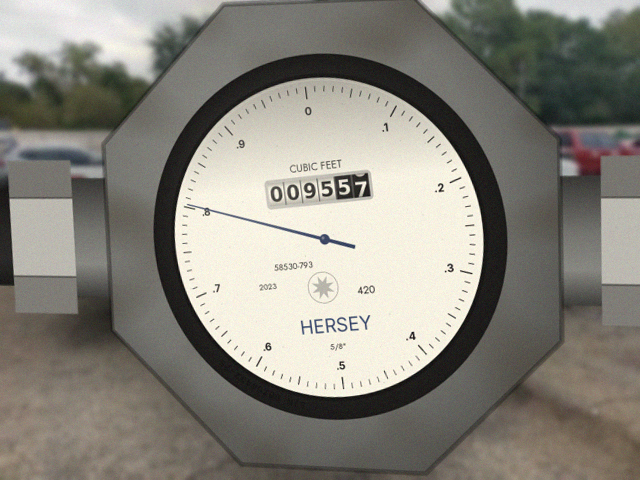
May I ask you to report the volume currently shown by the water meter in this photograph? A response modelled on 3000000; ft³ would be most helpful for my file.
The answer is 9556.80; ft³
